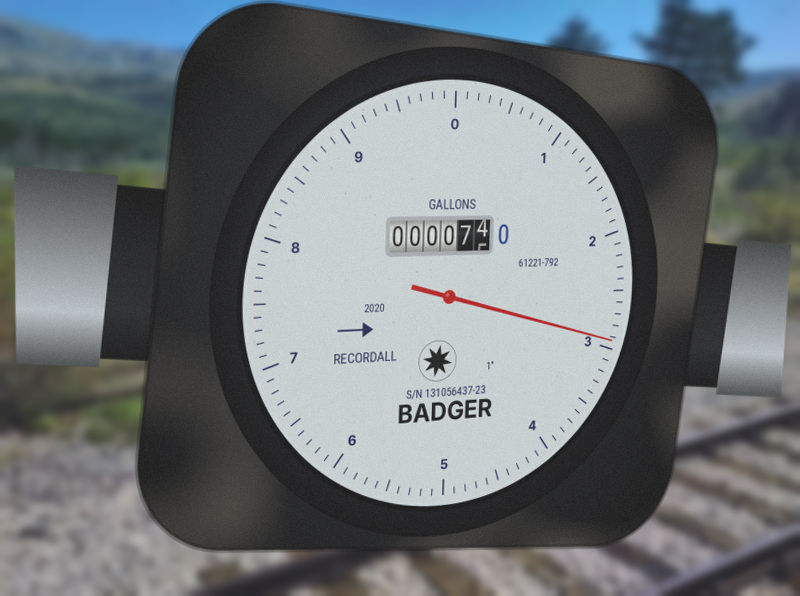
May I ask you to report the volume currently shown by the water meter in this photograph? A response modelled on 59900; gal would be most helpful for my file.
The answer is 742.9; gal
